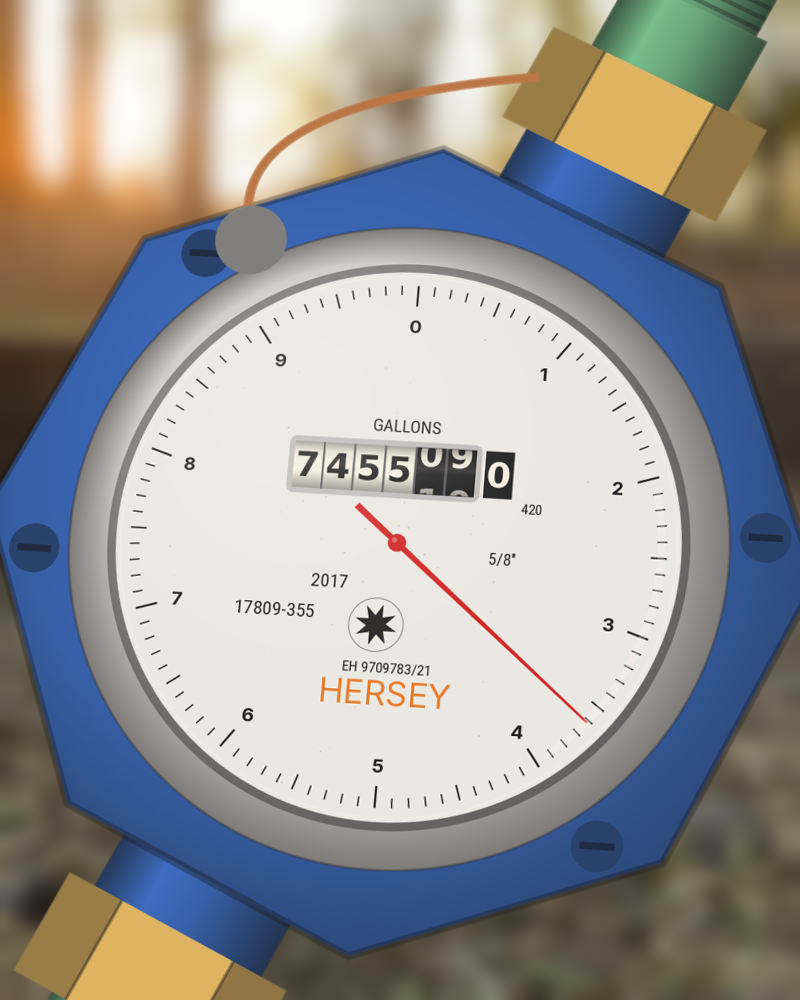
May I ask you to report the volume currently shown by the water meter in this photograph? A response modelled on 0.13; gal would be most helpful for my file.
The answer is 7455093.6; gal
